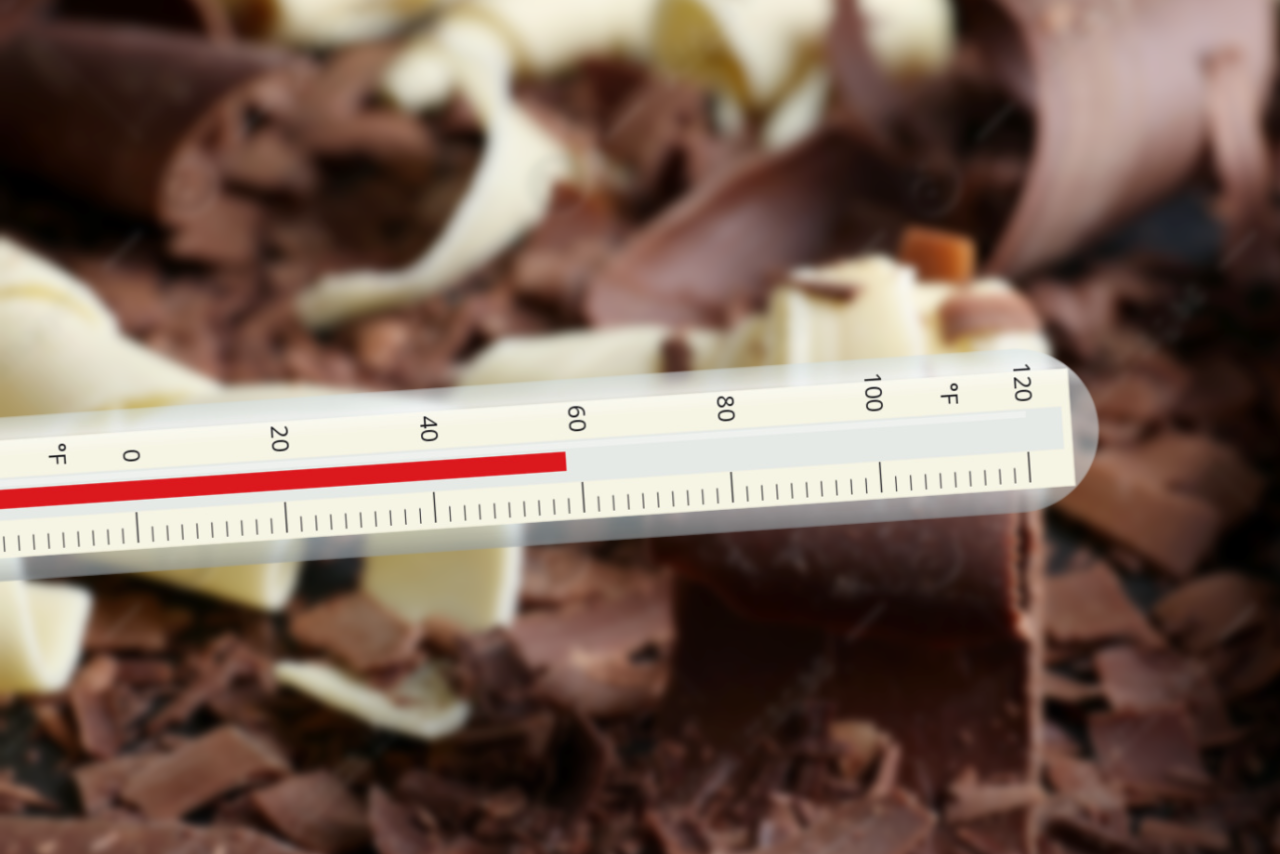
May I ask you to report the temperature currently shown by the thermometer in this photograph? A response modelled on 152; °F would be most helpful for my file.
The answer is 58; °F
